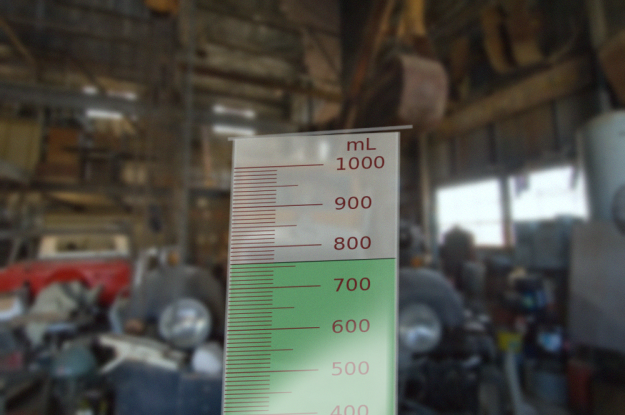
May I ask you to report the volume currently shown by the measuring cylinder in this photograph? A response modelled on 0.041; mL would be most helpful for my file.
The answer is 760; mL
